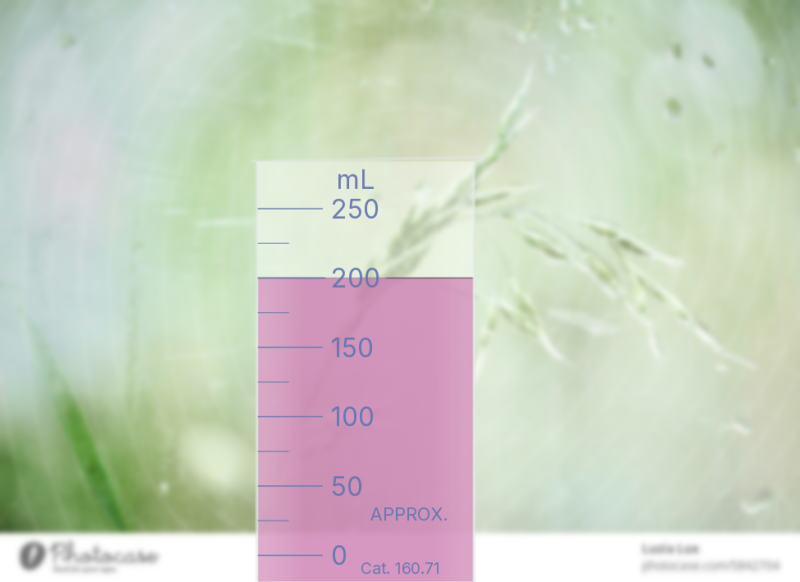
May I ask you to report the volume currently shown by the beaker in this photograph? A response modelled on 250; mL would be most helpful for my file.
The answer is 200; mL
